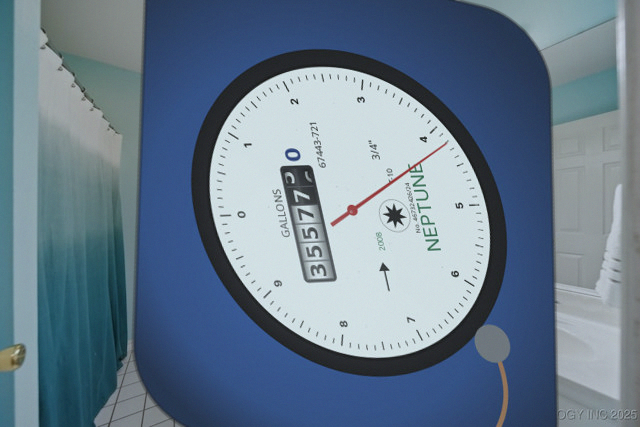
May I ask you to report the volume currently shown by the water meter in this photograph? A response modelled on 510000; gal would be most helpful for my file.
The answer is 3557754.2; gal
